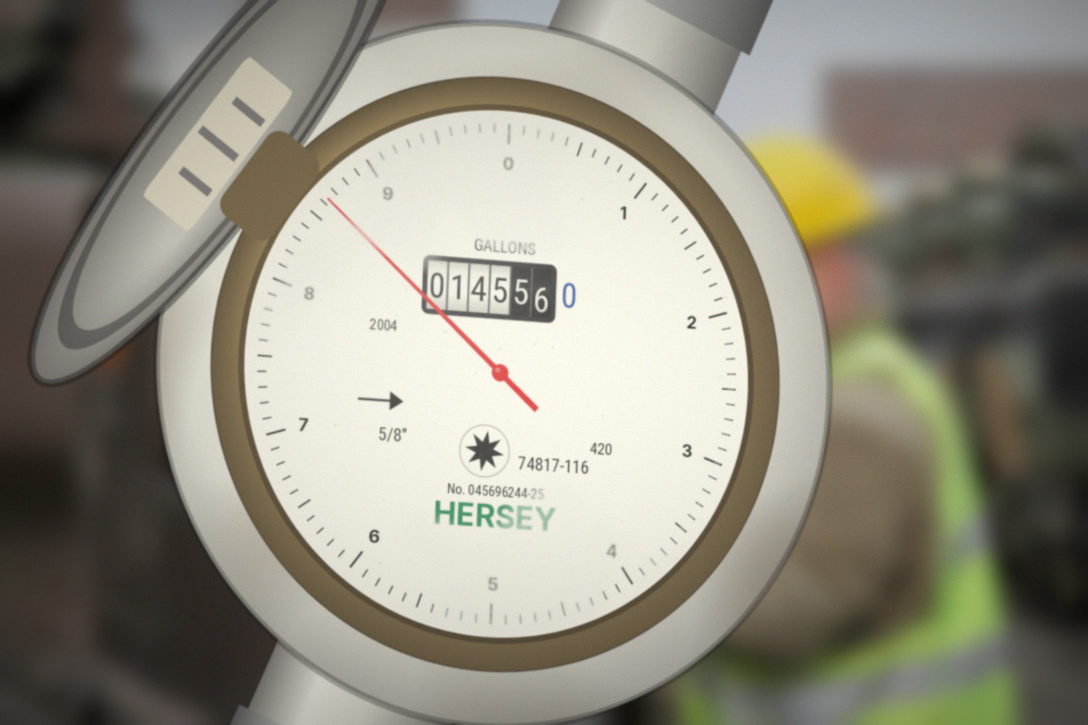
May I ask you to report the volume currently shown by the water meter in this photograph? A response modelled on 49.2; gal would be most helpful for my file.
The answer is 145558.6; gal
